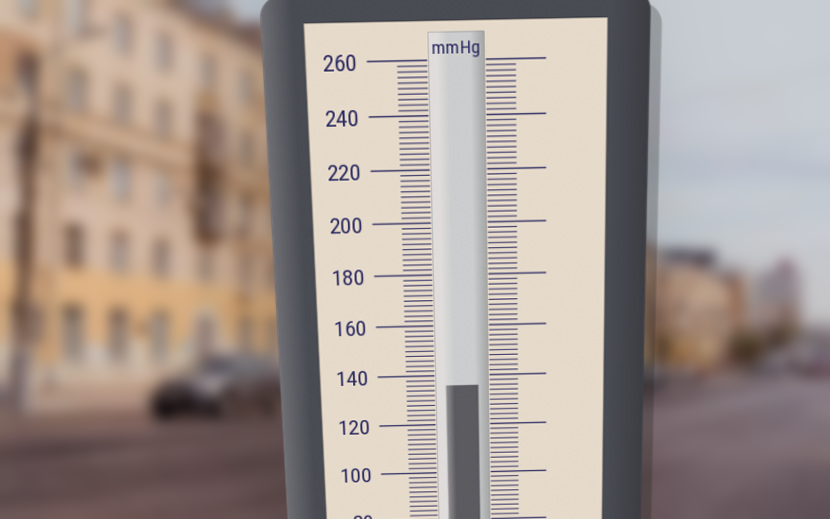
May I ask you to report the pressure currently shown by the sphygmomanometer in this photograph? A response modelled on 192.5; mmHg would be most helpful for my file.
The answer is 136; mmHg
